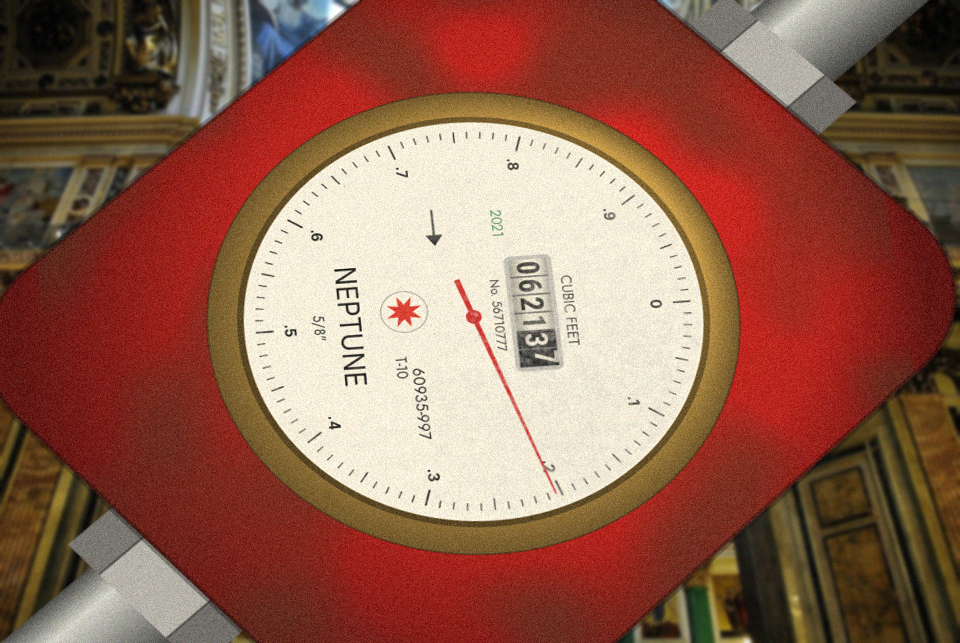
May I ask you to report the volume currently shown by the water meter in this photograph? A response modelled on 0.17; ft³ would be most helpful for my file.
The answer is 62137.20; ft³
